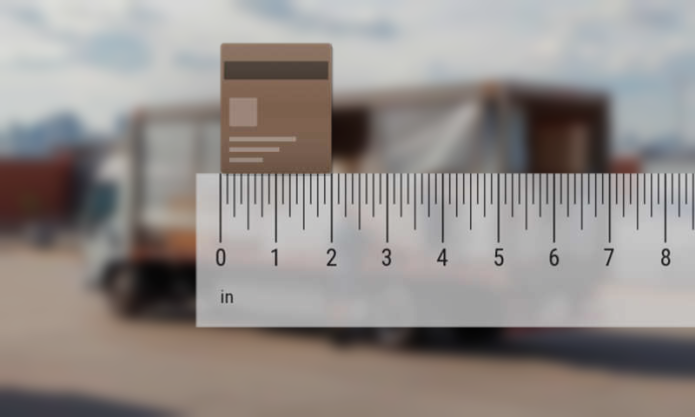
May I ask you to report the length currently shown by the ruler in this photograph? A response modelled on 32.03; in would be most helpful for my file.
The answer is 2; in
